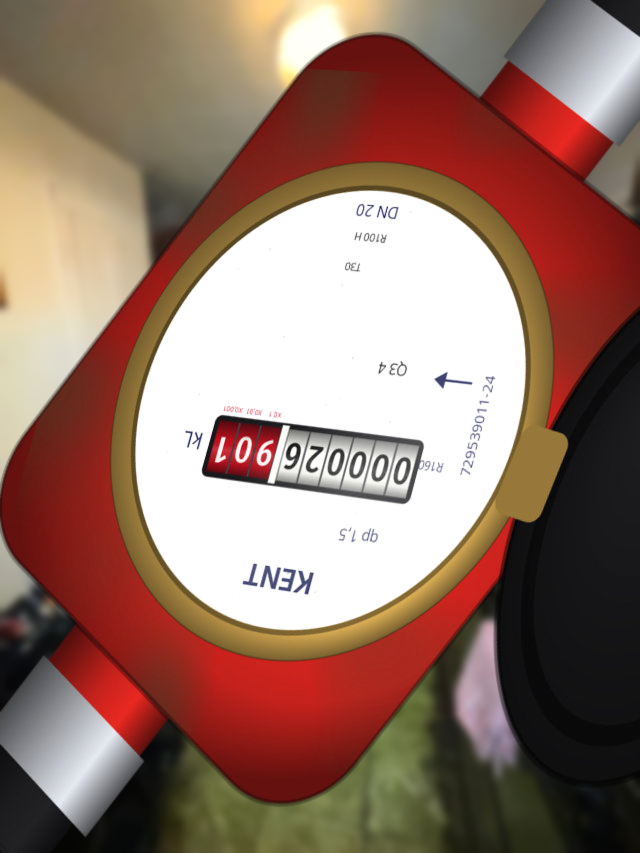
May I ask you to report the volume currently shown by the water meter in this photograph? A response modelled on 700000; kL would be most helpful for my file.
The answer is 26.901; kL
